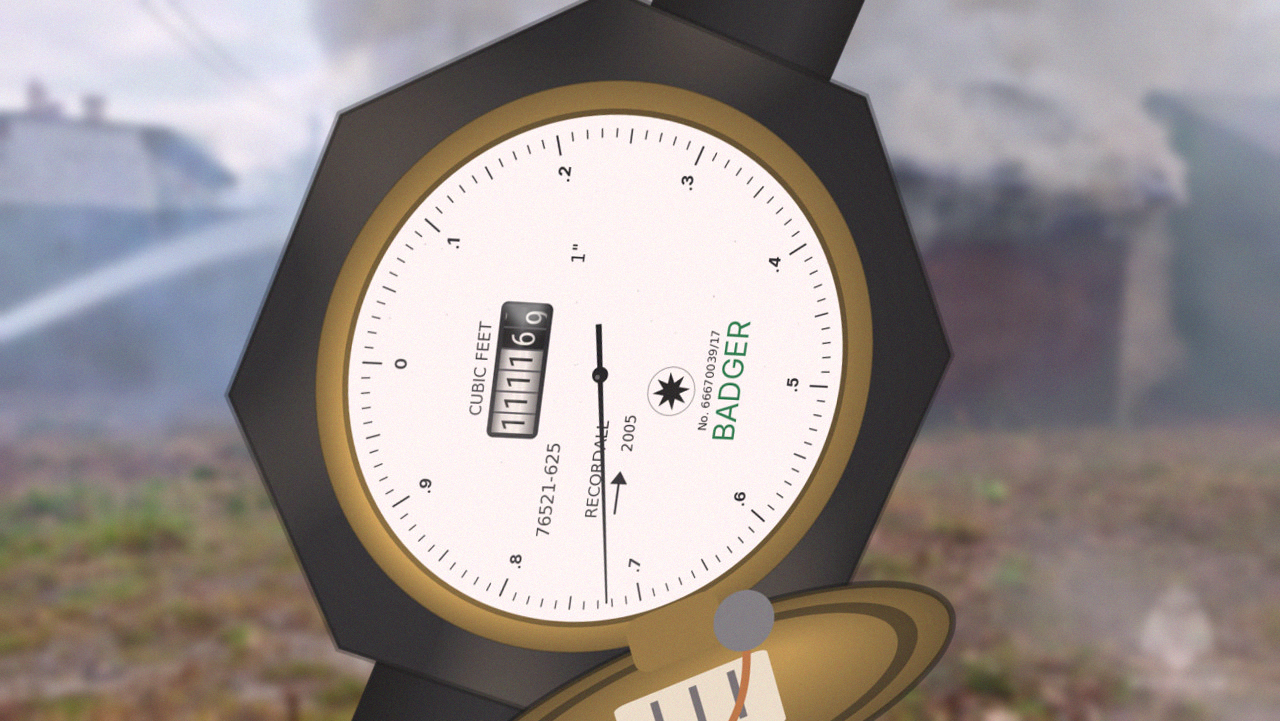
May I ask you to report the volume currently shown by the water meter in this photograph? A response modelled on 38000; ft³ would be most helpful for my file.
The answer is 111168.72; ft³
